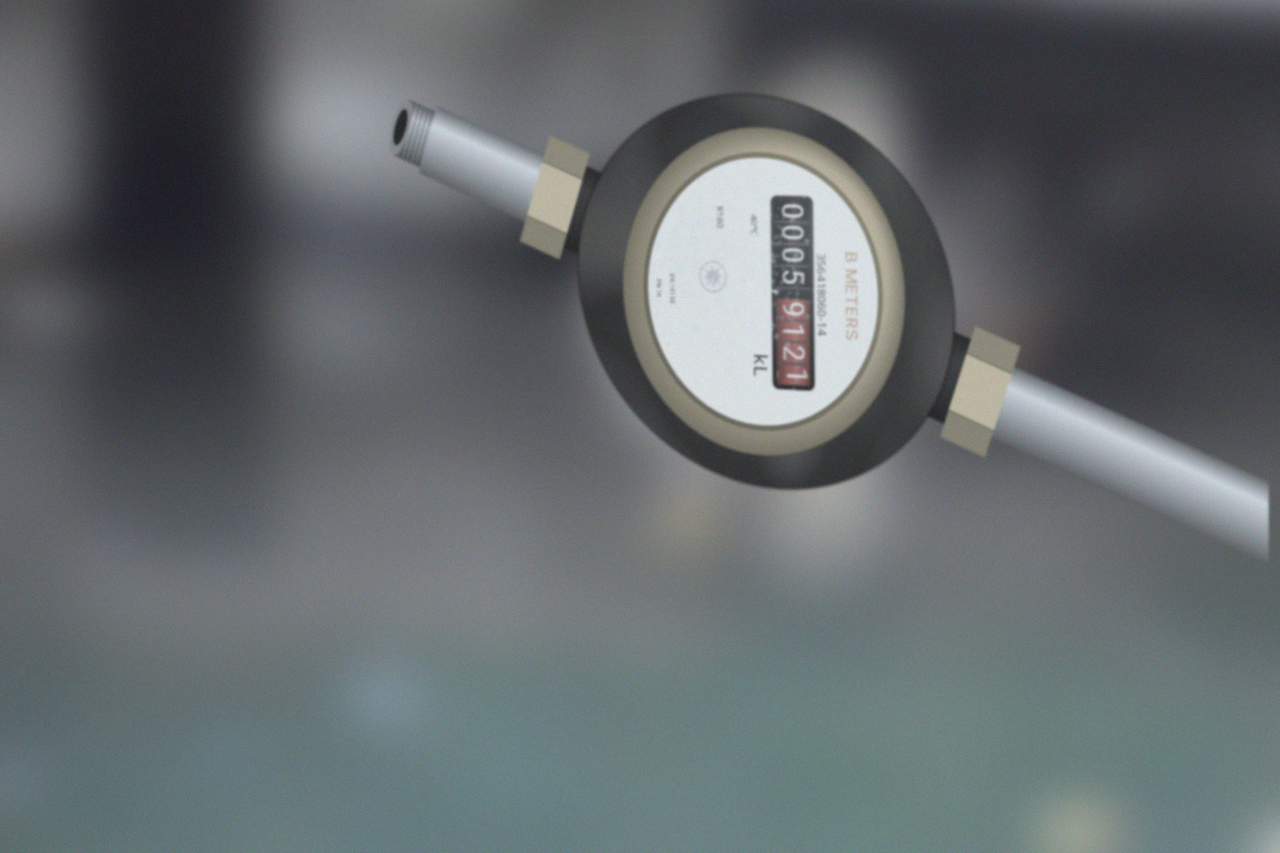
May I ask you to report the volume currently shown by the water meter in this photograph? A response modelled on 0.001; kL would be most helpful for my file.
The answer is 5.9121; kL
